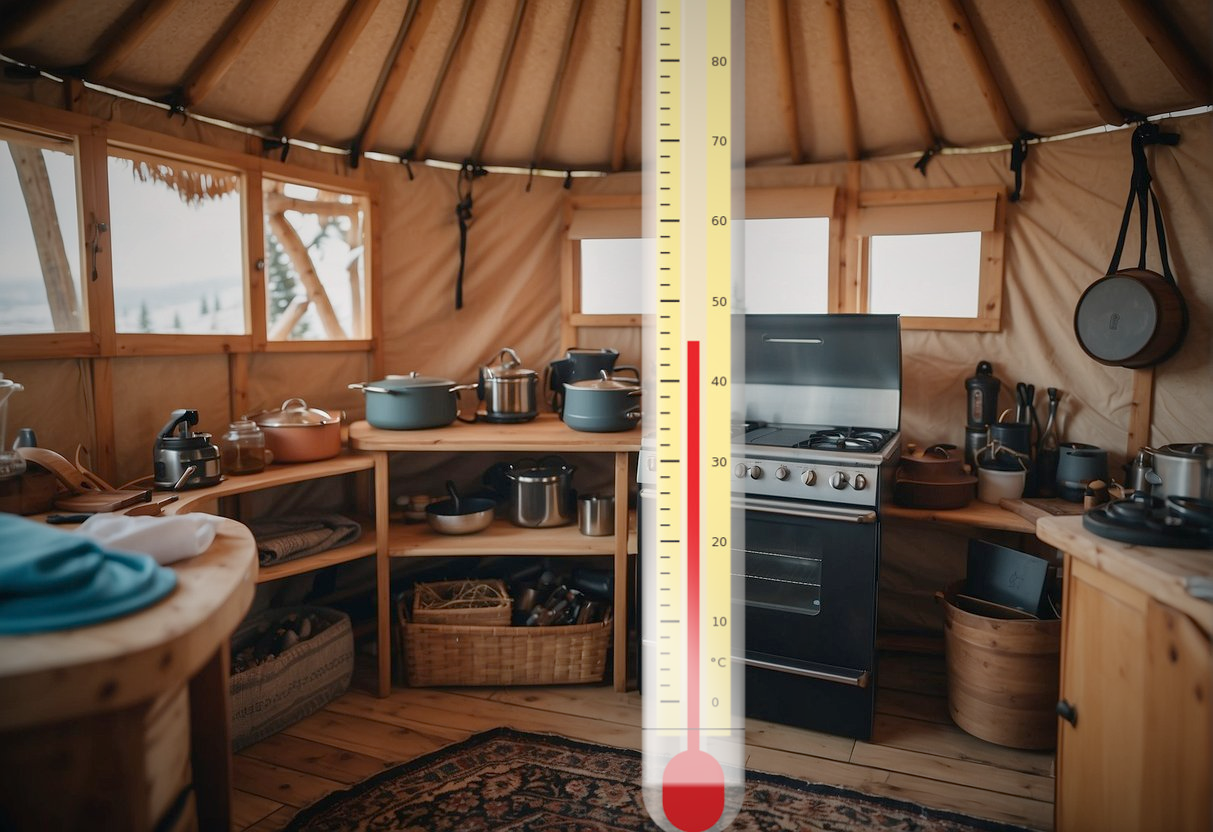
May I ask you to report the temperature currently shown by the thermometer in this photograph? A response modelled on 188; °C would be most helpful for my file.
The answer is 45; °C
